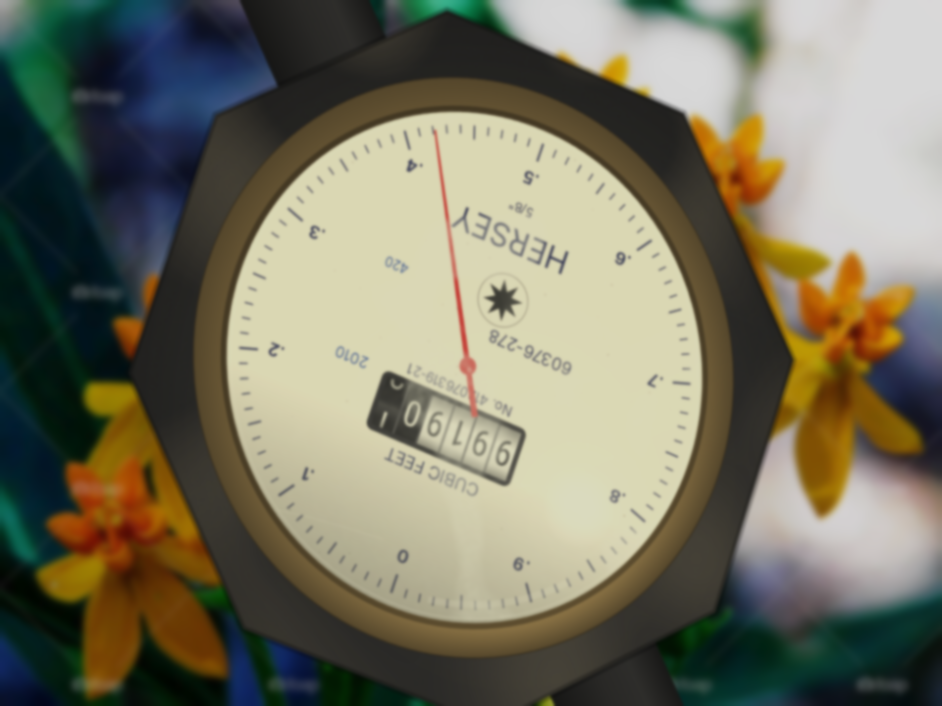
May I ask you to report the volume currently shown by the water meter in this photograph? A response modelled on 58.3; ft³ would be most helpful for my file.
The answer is 991901.42; ft³
